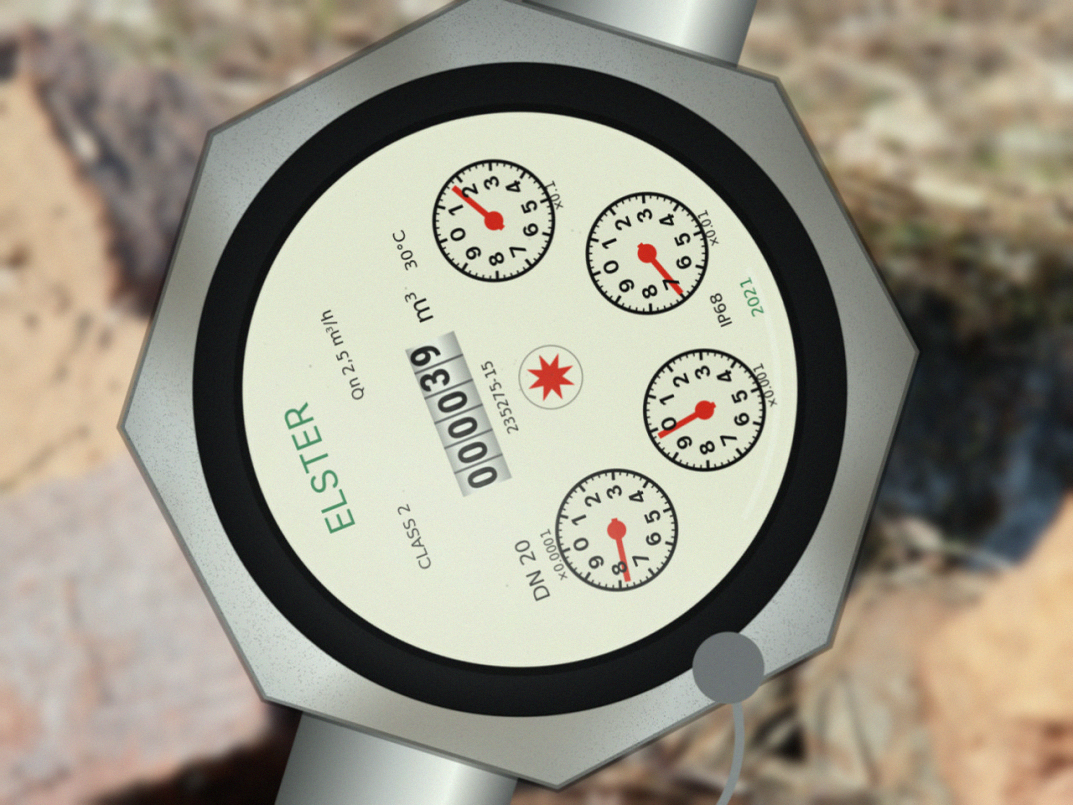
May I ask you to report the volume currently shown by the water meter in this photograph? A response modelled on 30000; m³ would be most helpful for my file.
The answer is 39.1697; m³
